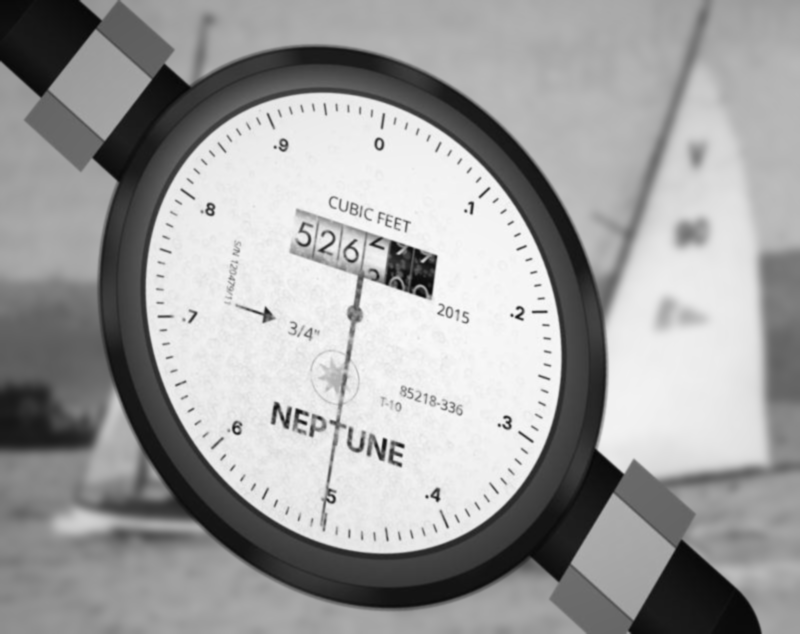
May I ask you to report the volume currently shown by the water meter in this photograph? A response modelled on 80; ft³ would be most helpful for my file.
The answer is 526299.50; ft³
